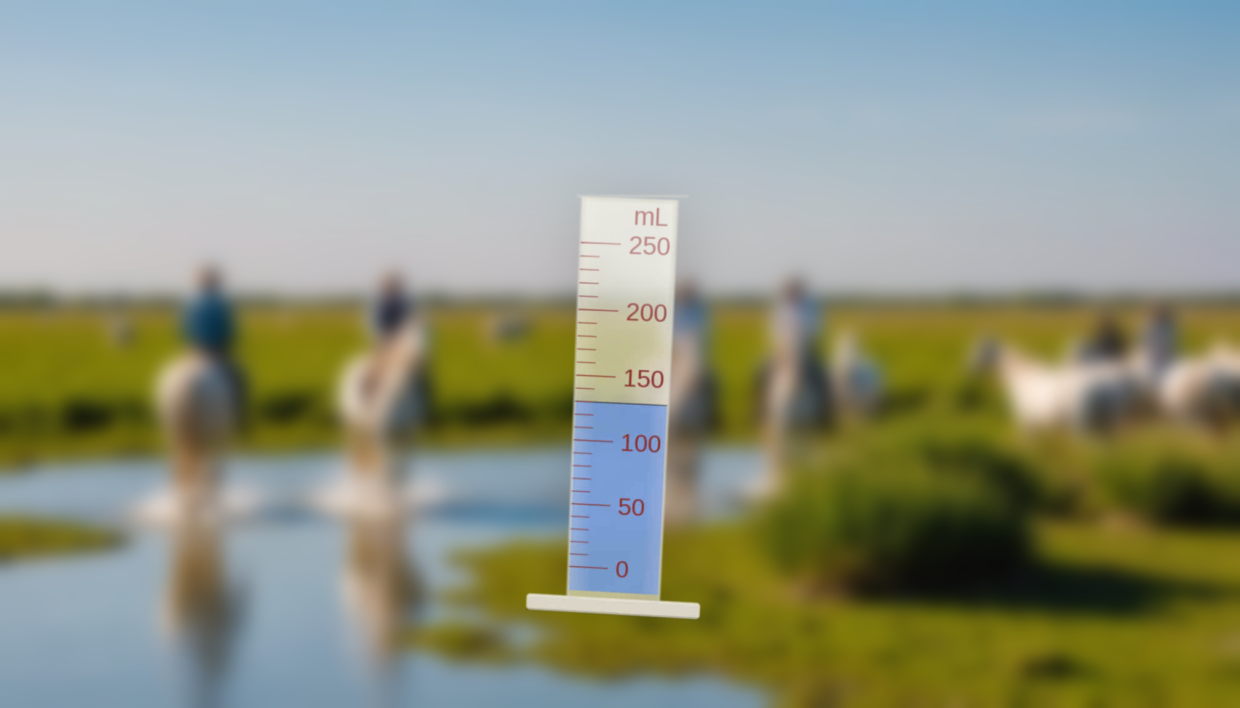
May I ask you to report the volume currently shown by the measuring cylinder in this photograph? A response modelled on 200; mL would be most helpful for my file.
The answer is 130; mL
